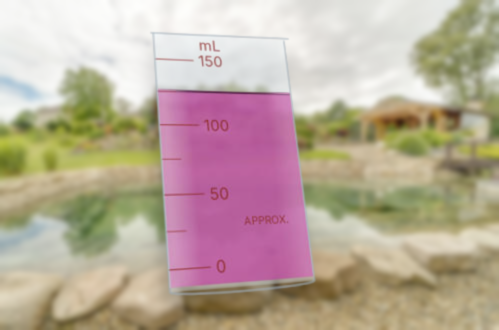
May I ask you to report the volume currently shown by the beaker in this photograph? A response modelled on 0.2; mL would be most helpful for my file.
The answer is 125; mL
